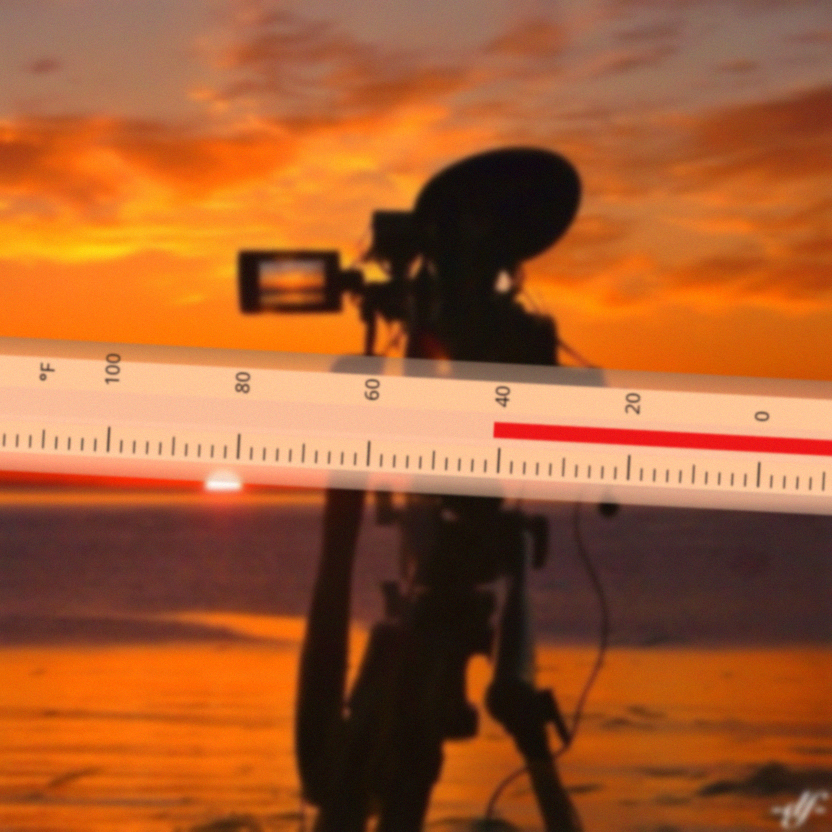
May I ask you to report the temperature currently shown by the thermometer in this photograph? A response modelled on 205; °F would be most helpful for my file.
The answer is 41; °F
